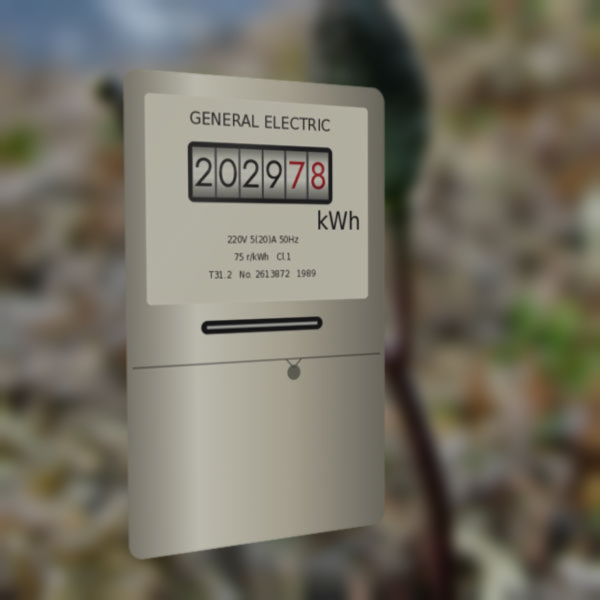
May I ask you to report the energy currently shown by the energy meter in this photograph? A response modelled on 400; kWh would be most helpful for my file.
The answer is 2029.78; kWh
